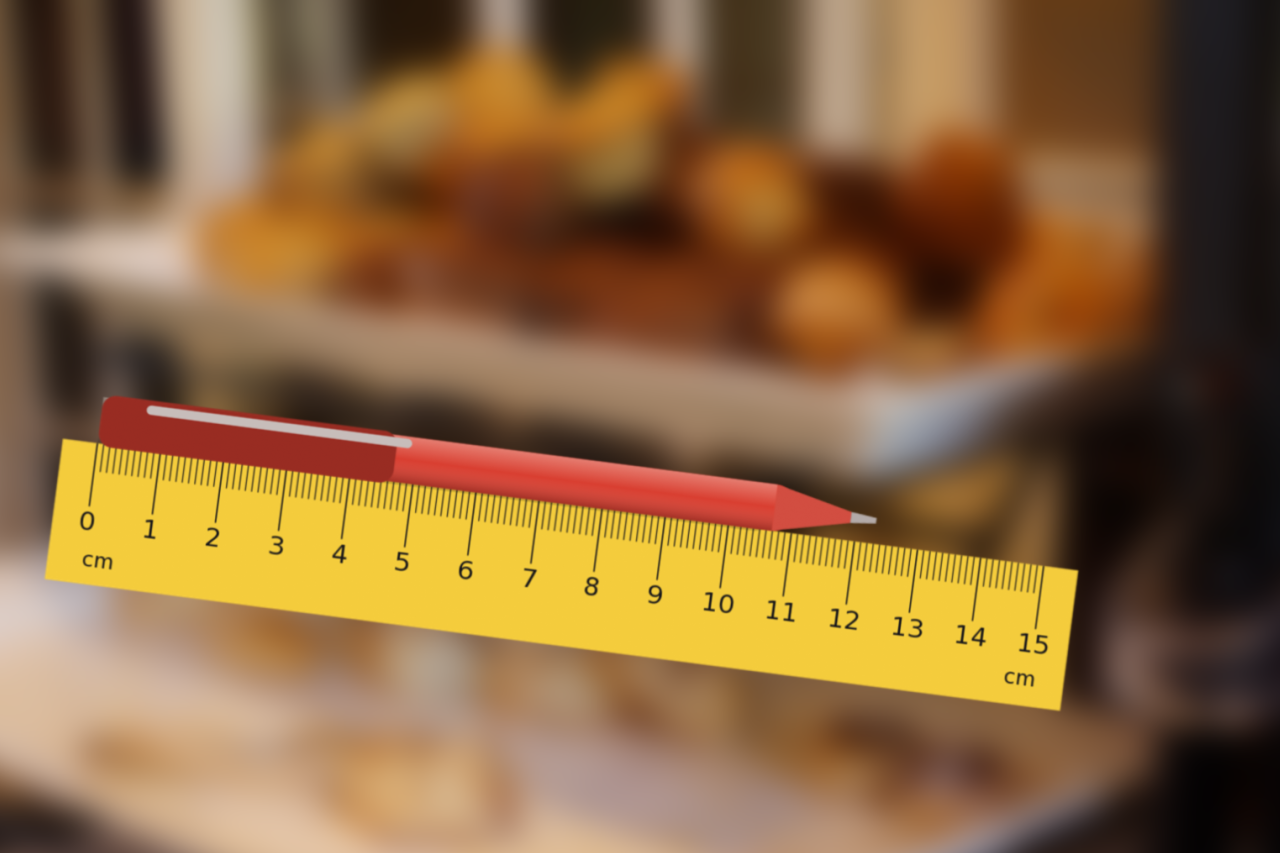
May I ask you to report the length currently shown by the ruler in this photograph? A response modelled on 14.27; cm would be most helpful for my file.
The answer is 12.3; cm
